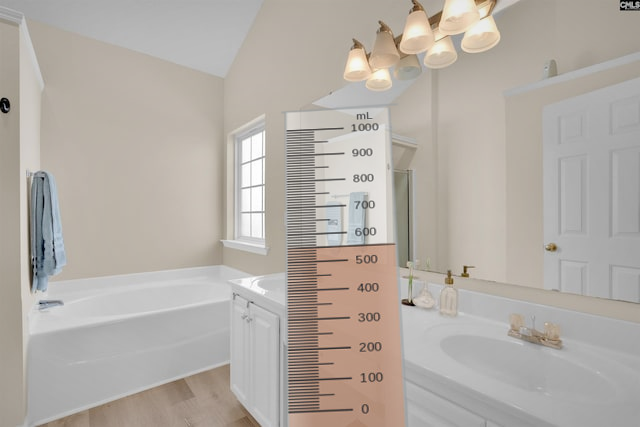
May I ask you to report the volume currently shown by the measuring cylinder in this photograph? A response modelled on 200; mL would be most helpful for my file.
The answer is 550; mL
